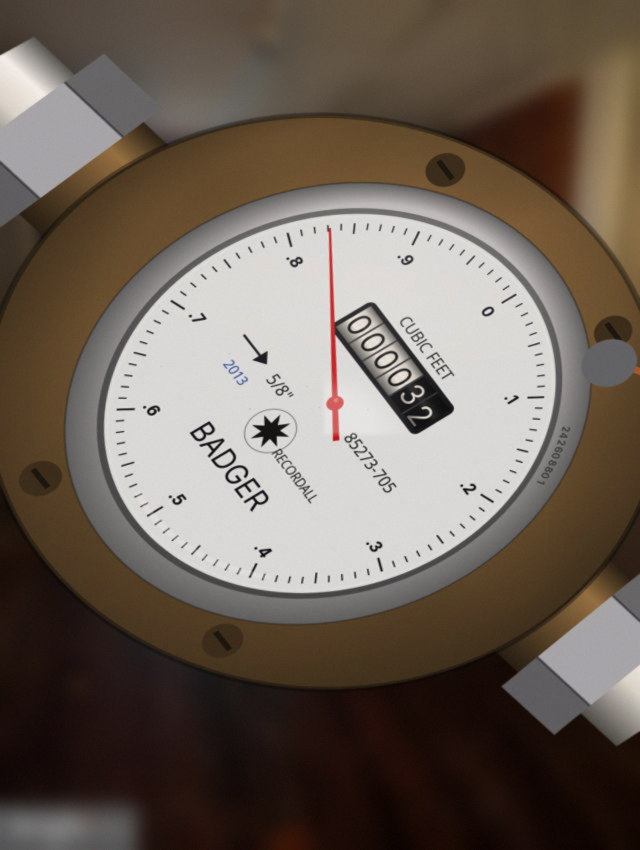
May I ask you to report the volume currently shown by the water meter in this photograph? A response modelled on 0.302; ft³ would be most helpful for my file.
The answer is 31.83; ft³
